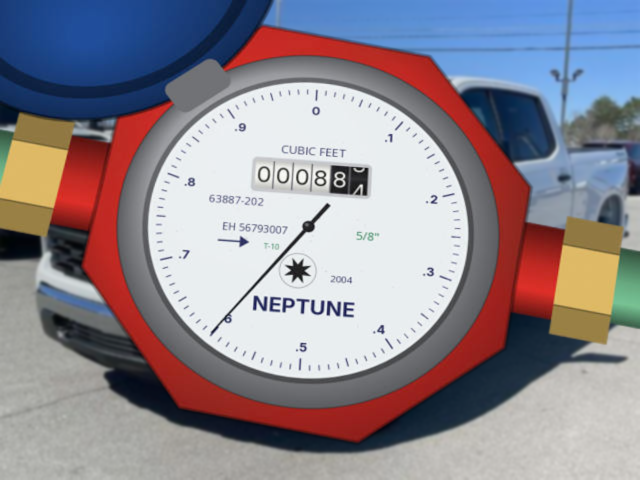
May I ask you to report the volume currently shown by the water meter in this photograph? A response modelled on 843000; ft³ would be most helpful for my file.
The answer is 883.60; ft³
